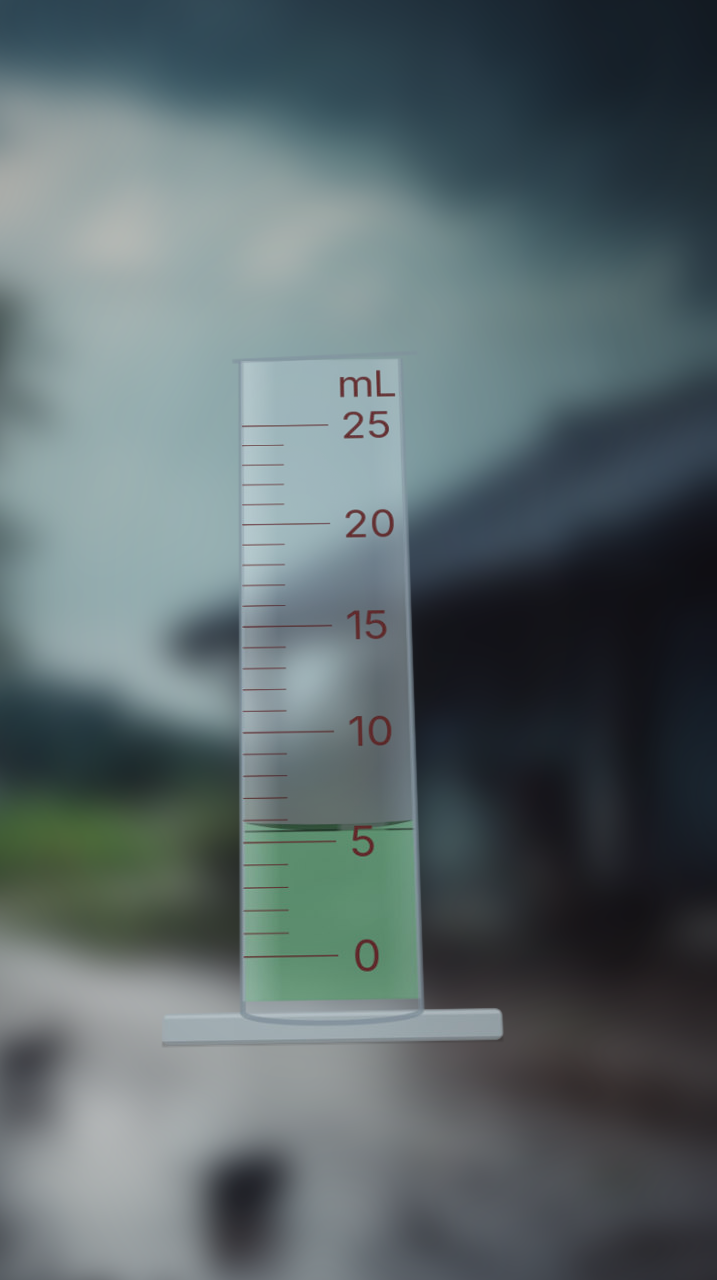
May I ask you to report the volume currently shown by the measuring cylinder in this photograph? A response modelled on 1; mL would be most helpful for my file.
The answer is 5.5; mL
